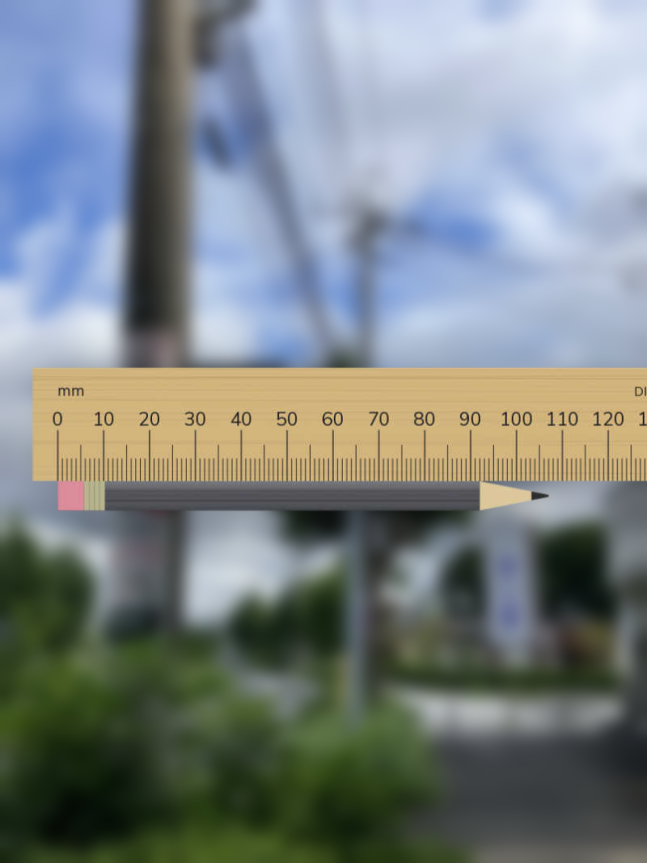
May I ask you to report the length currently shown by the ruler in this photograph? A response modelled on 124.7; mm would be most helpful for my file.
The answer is 107; mm
